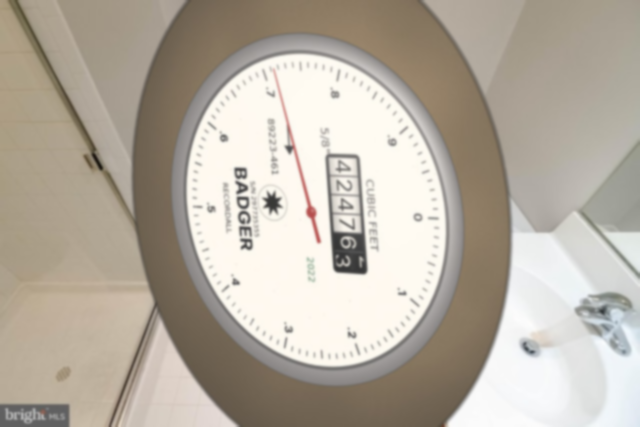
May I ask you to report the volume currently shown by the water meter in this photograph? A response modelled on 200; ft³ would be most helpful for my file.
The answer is 424762.71; ft³
